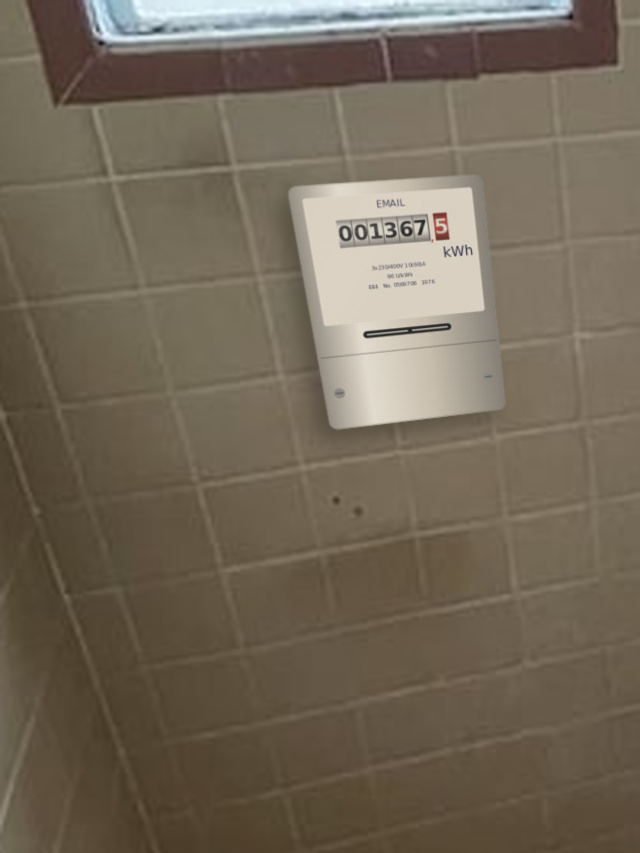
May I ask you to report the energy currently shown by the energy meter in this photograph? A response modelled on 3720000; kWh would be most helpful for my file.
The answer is 1367.5; kWh
